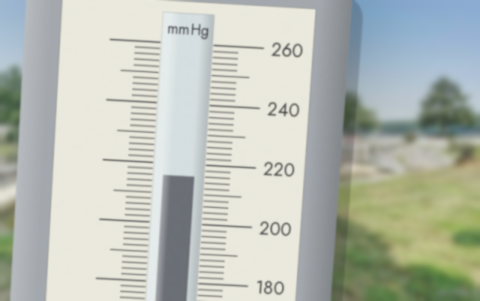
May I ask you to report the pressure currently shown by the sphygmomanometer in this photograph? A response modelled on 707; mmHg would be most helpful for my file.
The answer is 216; mmHg
